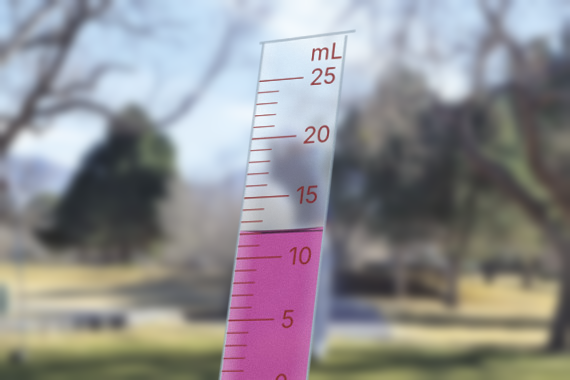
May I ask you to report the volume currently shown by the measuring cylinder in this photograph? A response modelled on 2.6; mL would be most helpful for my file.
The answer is 12; mL
